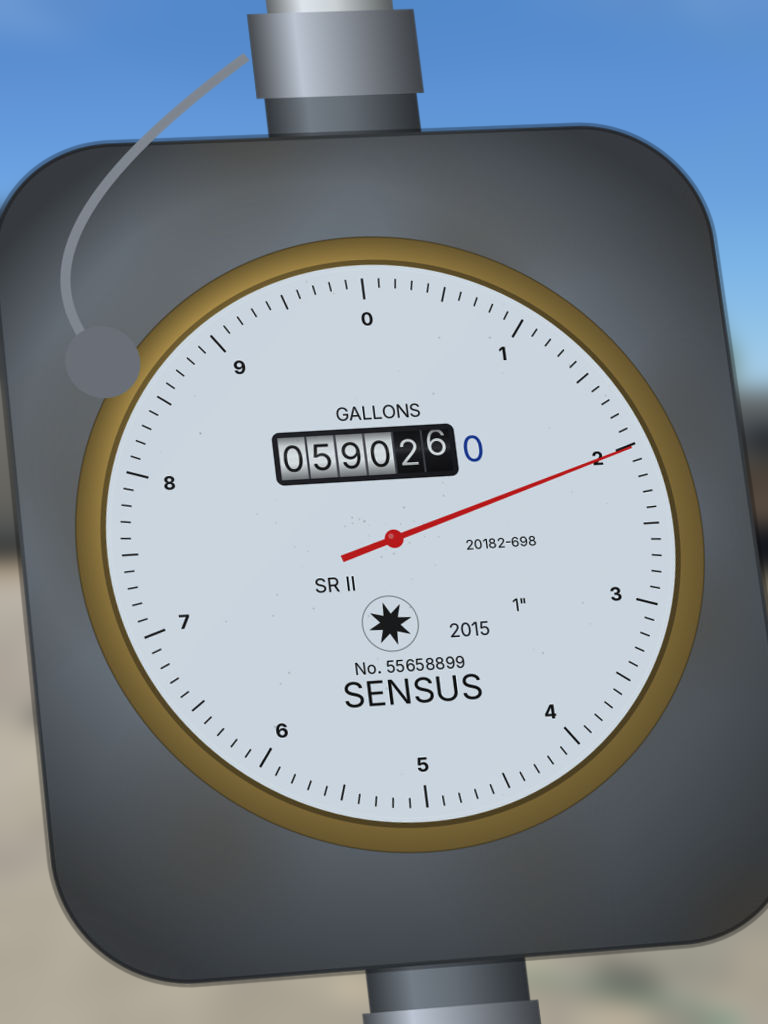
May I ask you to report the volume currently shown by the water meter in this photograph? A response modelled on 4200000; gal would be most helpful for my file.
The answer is 590262.0; gal
